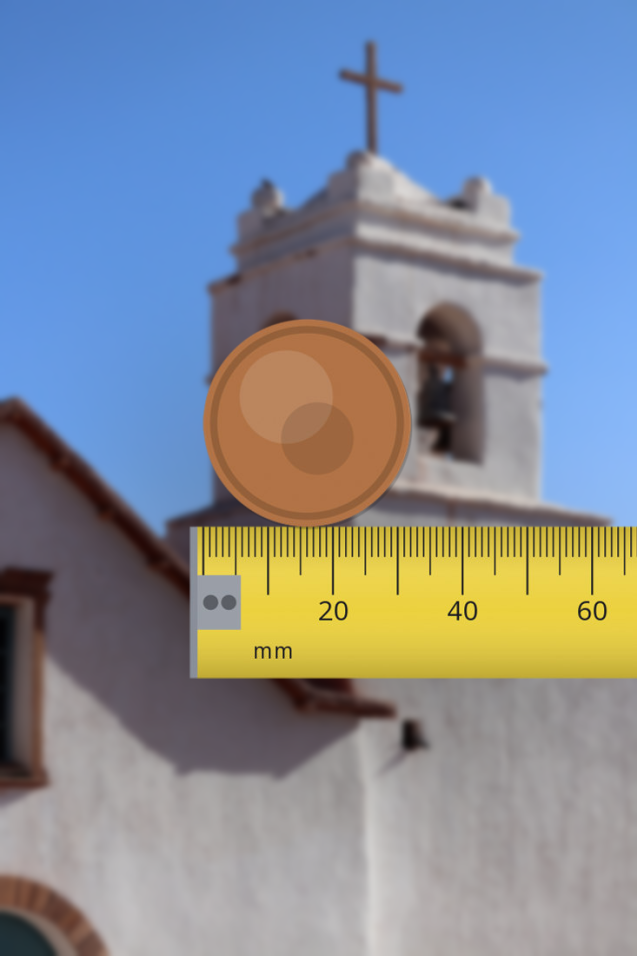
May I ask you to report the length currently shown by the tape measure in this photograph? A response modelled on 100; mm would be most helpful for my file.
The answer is 32; mm
